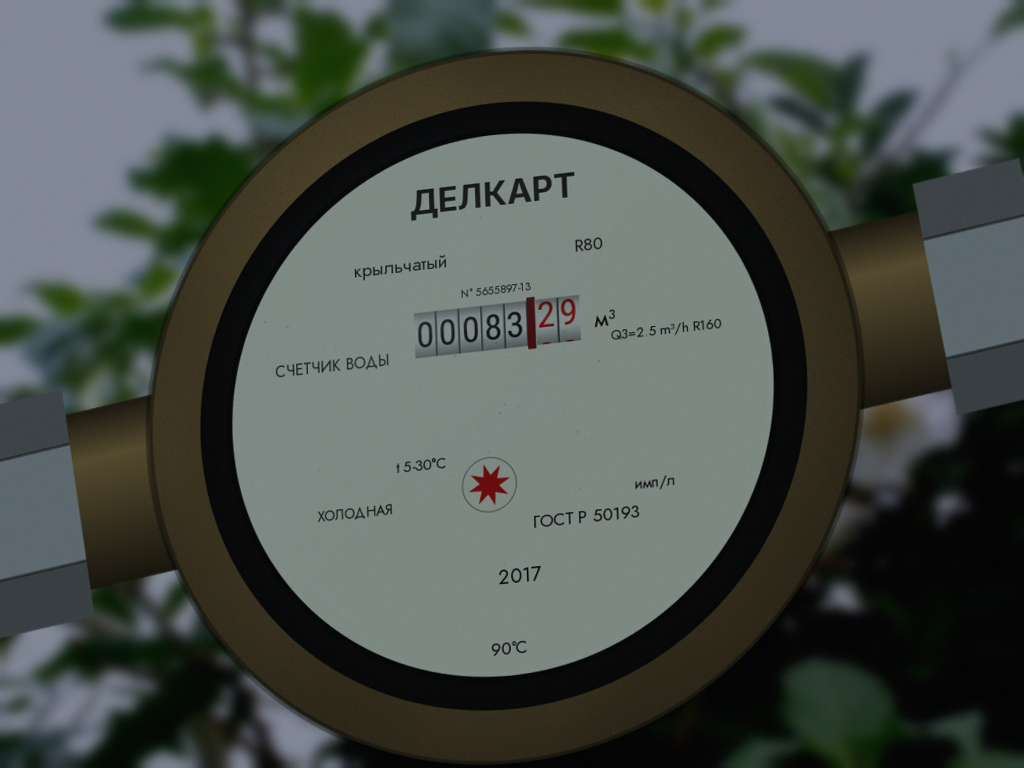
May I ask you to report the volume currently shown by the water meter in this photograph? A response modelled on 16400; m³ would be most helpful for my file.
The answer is 83.29; m³
